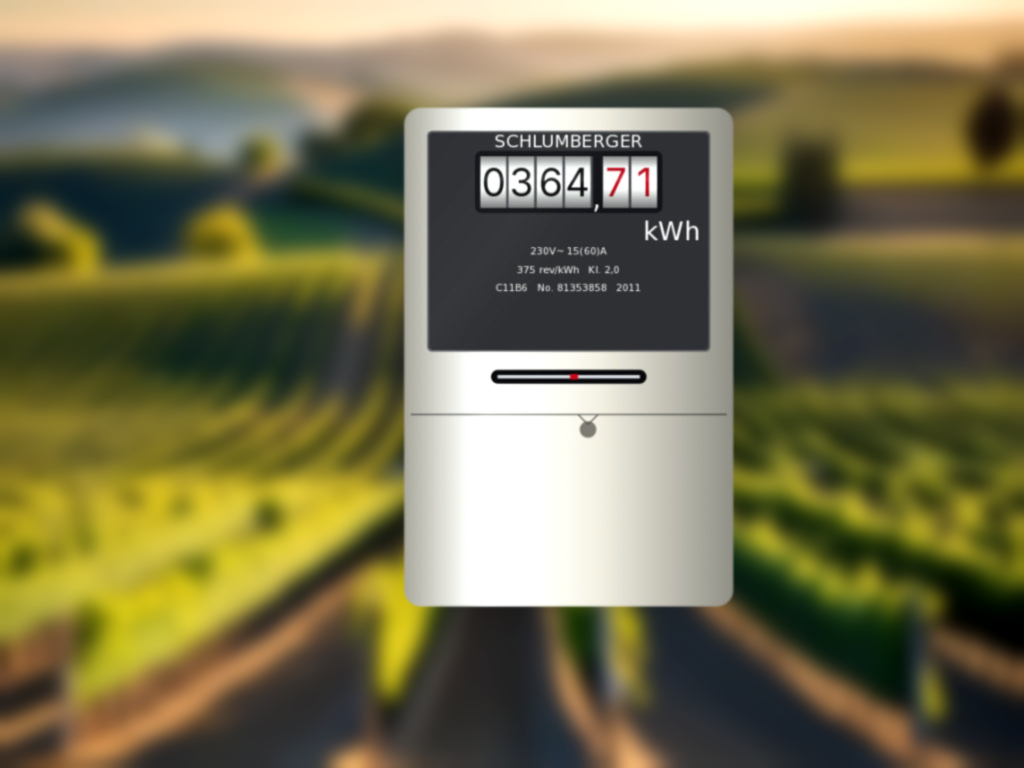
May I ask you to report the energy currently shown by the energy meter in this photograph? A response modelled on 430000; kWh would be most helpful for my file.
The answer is 364.71; kWh
